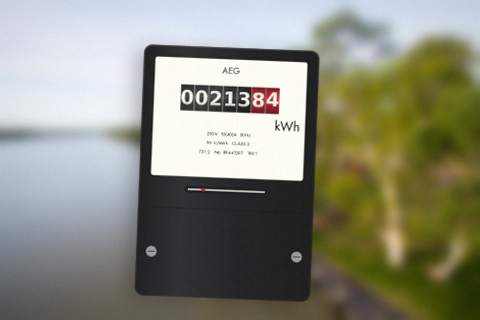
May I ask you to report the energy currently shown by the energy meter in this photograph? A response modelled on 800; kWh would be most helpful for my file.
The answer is 213.84; kWh
